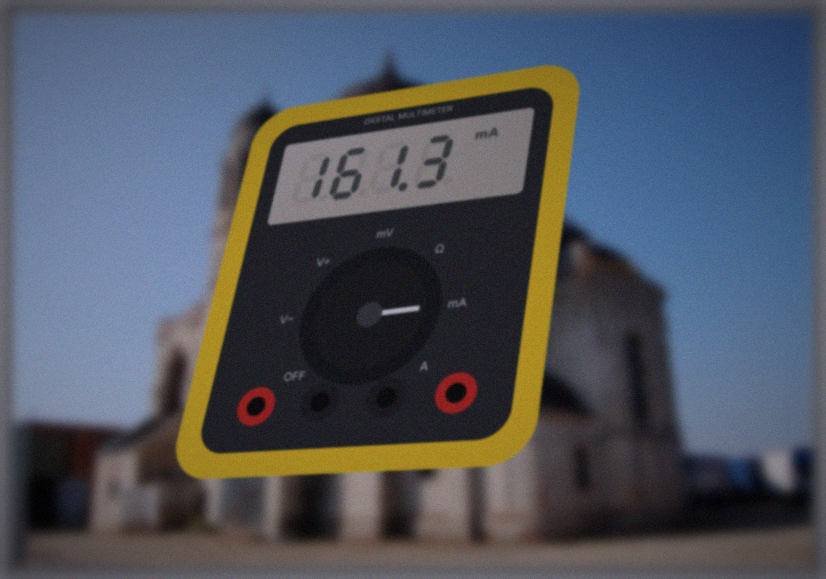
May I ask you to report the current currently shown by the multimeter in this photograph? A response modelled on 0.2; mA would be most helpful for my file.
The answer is 161.3; mA
